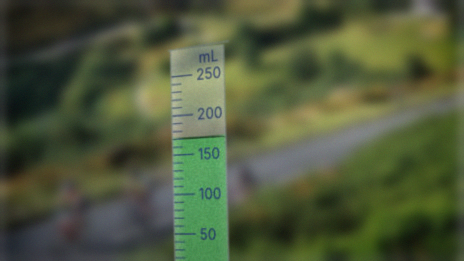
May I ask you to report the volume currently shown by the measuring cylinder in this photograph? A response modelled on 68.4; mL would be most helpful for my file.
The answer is 170; mL
